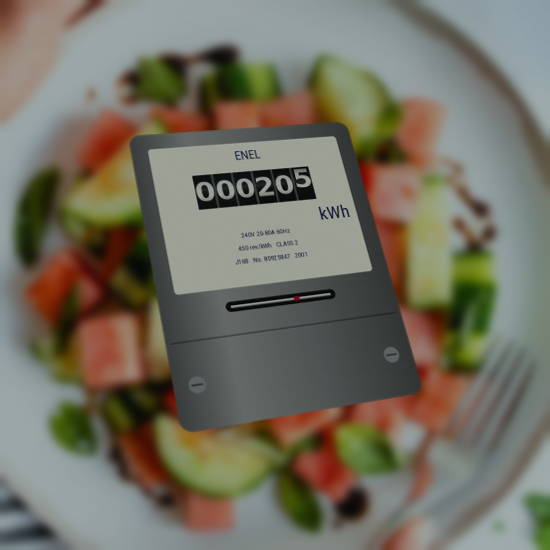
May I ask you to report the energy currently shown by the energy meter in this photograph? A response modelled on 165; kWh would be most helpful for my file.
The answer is 205; kWh
